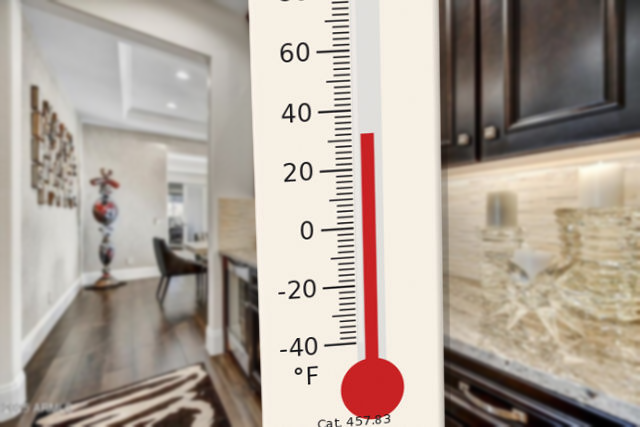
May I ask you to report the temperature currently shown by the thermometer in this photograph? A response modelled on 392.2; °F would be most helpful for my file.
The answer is 32; °F
